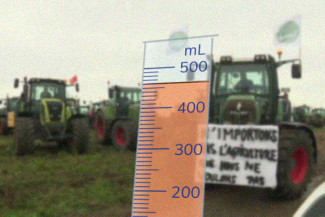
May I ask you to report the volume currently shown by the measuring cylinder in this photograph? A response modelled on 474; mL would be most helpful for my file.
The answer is 460; mL
